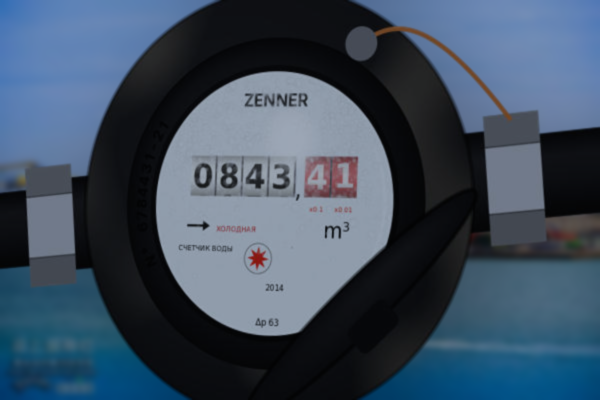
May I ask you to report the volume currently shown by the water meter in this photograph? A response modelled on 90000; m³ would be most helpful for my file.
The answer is 843.41; m³
